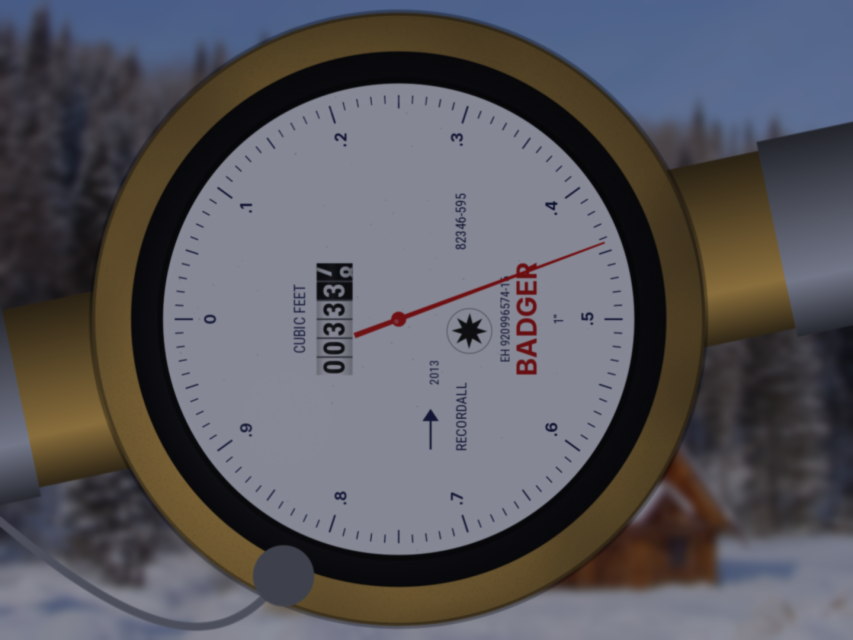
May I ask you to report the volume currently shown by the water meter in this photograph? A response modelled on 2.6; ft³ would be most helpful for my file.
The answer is 3337.44; ft³
